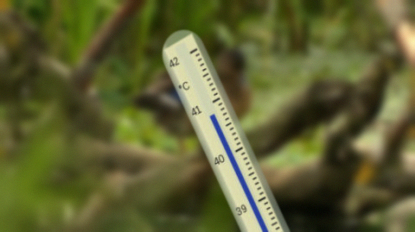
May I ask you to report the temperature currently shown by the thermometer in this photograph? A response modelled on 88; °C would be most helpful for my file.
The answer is 40.8; °C
